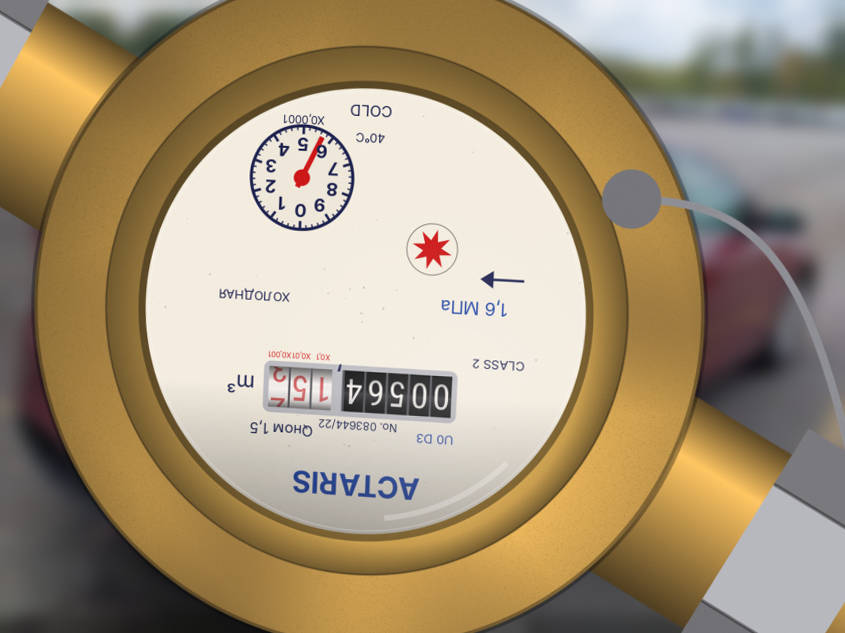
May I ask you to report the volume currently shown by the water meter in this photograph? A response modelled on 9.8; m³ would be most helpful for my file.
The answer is 564.1525; m³
